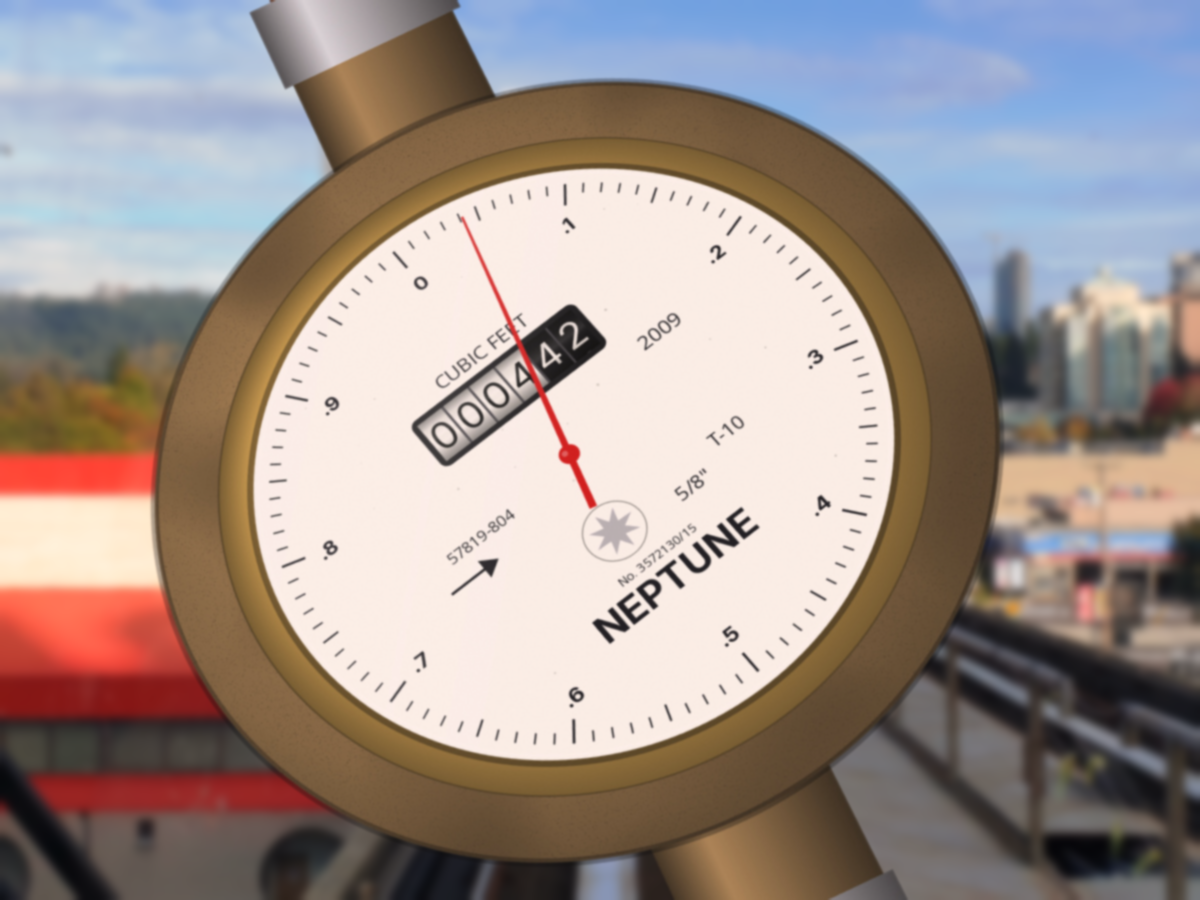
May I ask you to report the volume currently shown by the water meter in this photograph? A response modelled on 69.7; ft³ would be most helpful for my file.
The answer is 442.04; ft³
